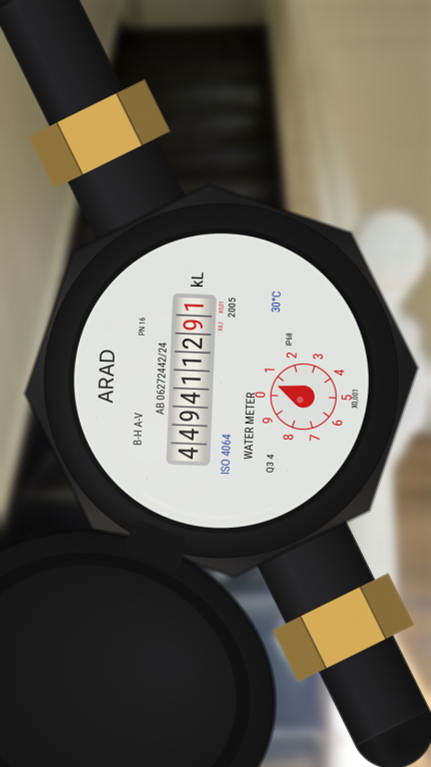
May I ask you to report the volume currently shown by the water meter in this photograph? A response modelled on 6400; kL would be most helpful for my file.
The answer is 4494112.910; kL
